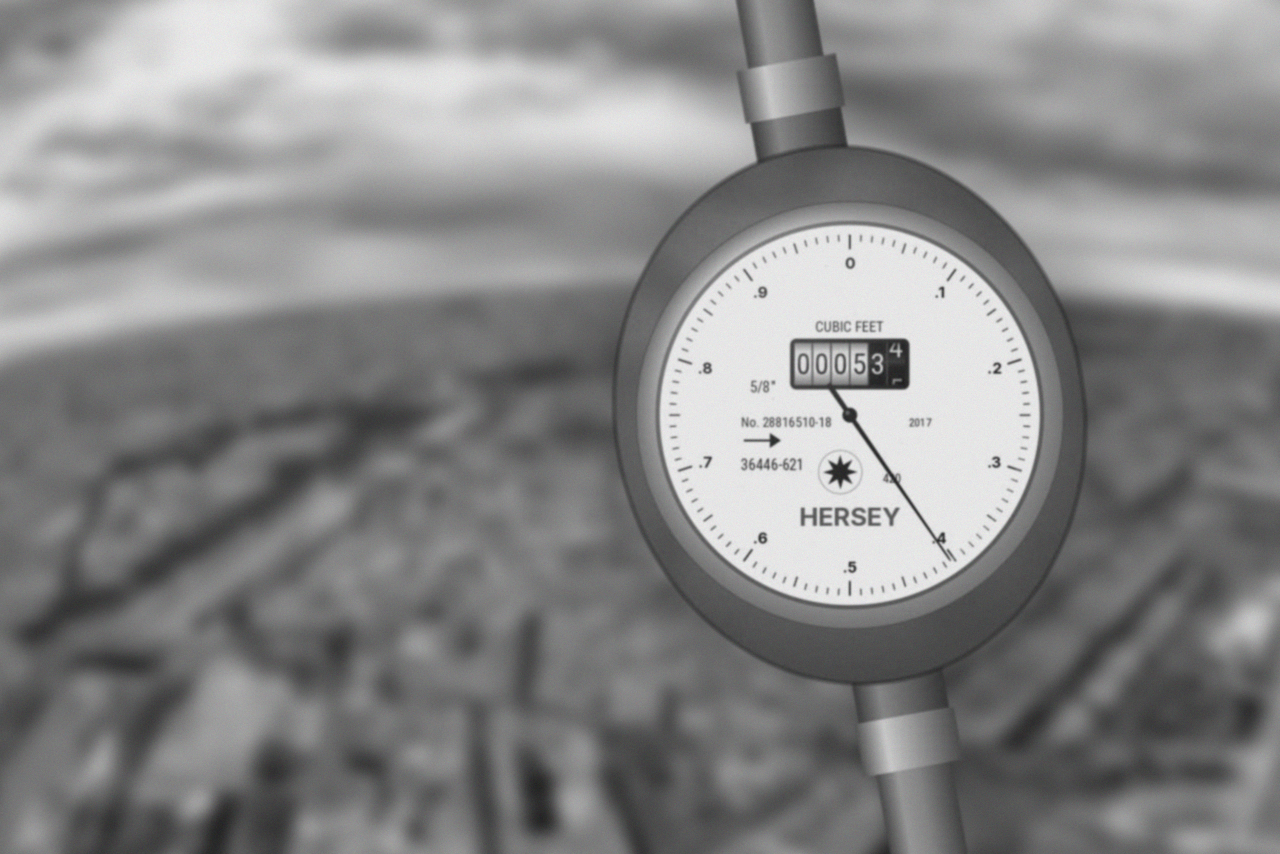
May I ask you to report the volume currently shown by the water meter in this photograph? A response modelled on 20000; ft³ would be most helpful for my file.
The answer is 534.40; ft³
